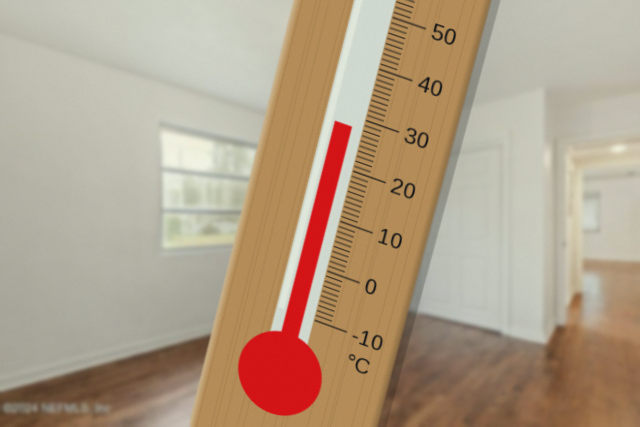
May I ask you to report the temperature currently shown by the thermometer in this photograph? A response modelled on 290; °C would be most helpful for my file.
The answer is 28; °C
